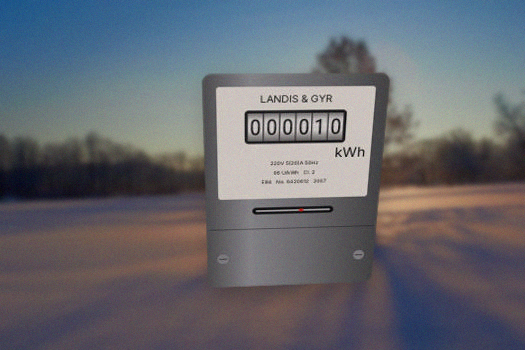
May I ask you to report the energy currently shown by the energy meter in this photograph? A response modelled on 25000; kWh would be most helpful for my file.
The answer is 10; kWh
